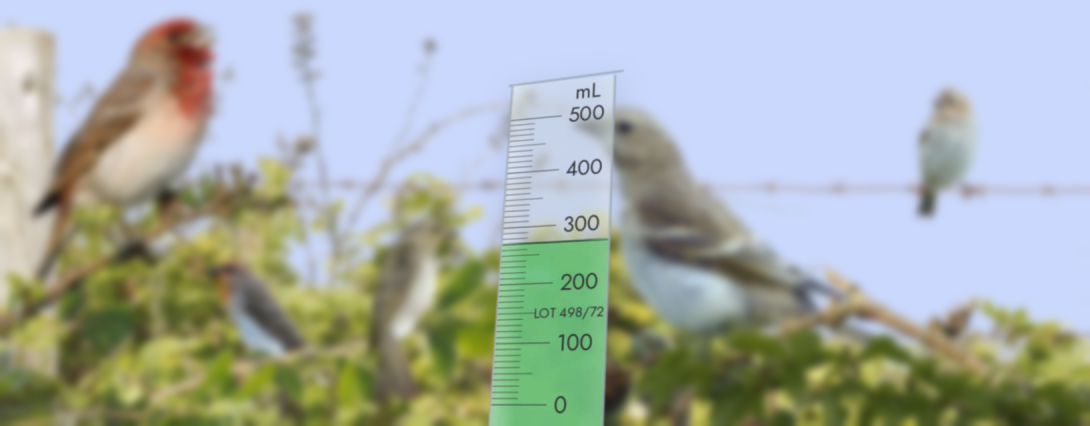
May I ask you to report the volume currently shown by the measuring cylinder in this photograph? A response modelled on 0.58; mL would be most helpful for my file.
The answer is 270; mL
